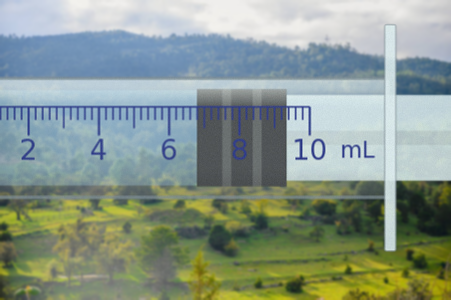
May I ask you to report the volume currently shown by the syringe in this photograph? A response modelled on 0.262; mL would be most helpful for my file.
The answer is 6.8; mL
